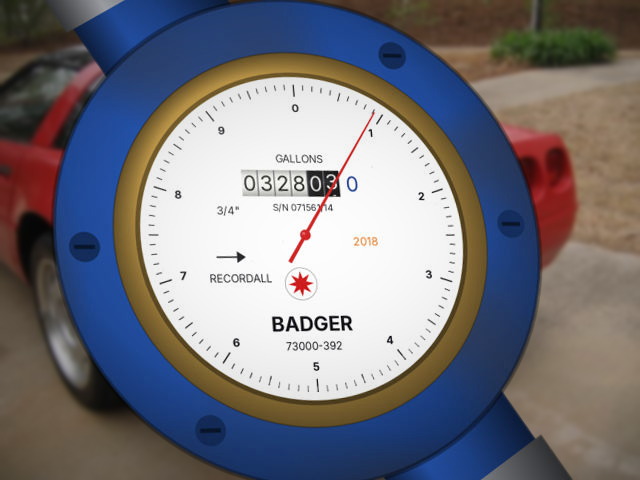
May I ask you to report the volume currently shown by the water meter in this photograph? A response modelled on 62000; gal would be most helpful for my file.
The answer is 328030.9; gal
